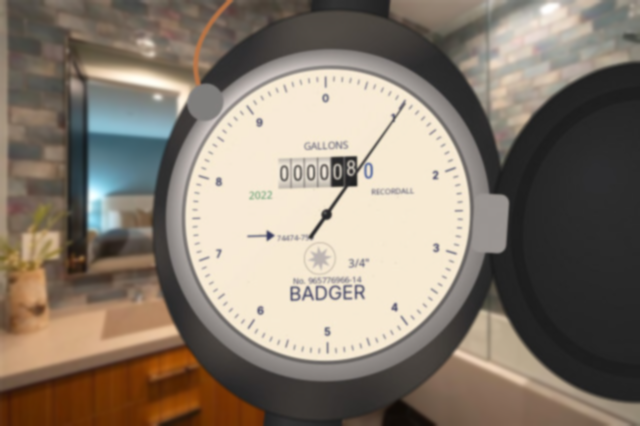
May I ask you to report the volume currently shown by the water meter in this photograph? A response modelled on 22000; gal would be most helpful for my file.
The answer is 81.0; gal
